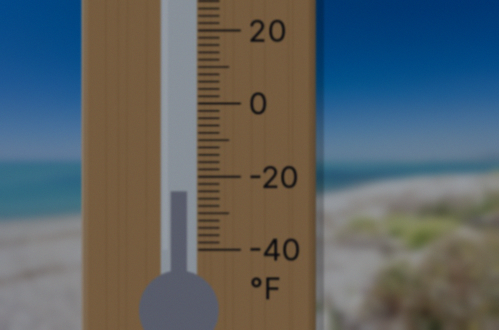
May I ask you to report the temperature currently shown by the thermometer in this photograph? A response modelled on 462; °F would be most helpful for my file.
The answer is -24; °F
